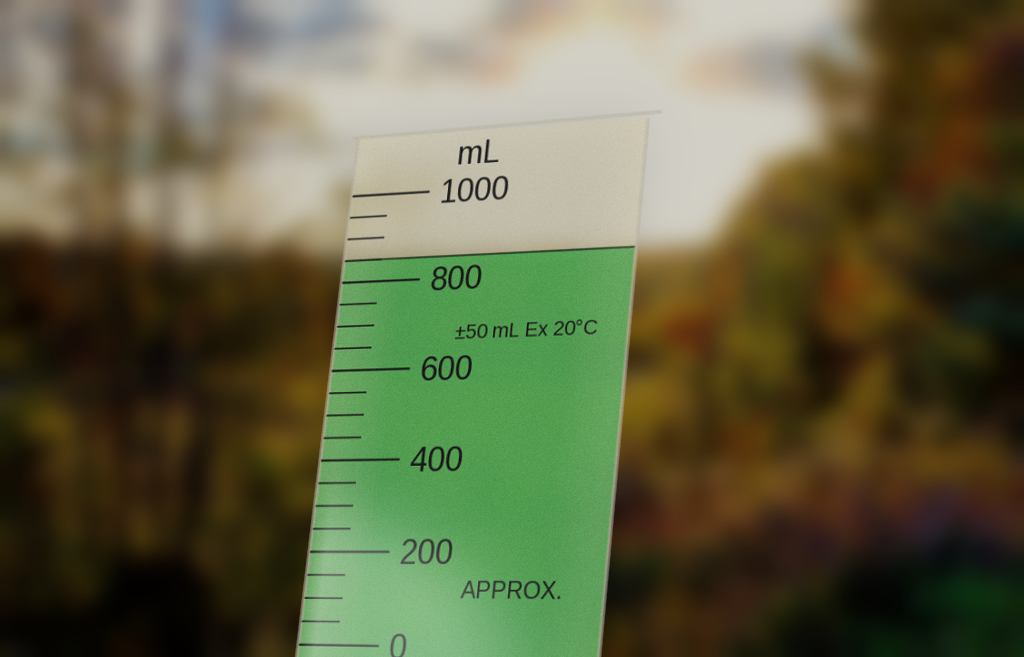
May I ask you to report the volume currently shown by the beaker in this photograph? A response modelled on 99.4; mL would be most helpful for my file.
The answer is 850; mL
